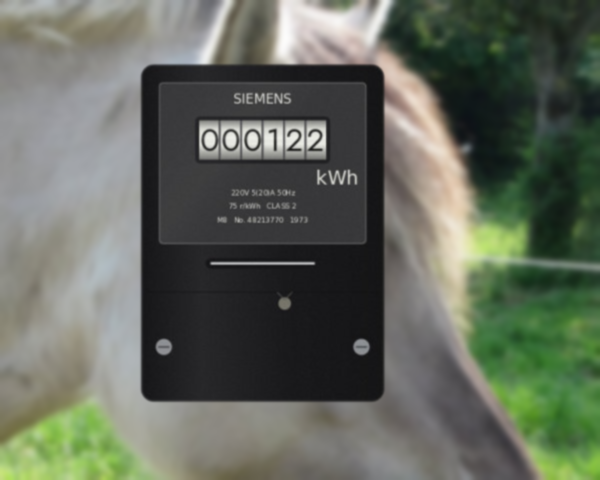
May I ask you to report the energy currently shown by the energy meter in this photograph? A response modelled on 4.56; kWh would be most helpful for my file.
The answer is 122; kWh
